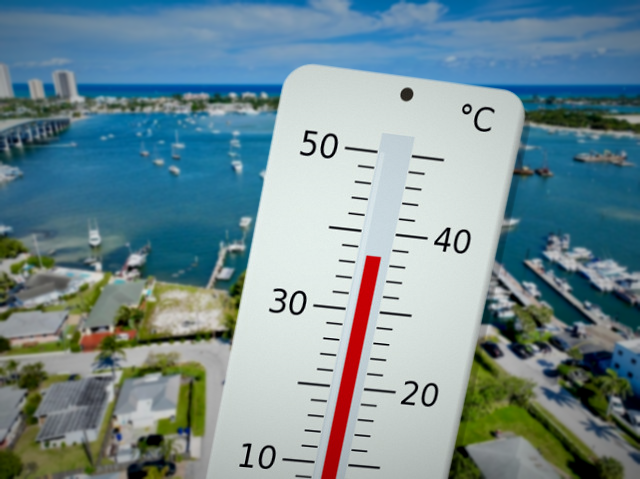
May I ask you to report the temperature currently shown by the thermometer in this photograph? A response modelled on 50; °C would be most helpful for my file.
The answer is 37; °C
